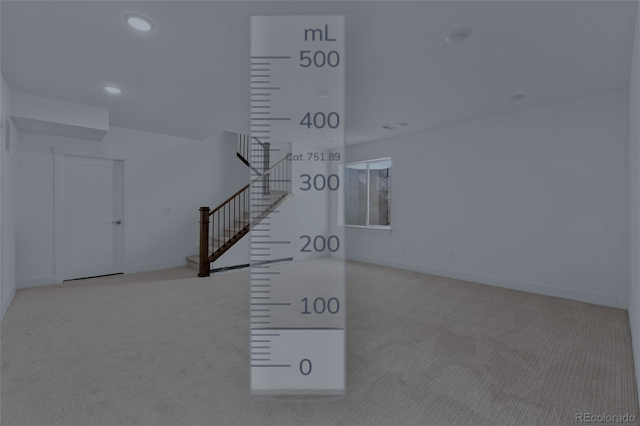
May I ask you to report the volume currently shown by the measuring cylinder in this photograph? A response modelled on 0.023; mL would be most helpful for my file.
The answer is 60; mL
